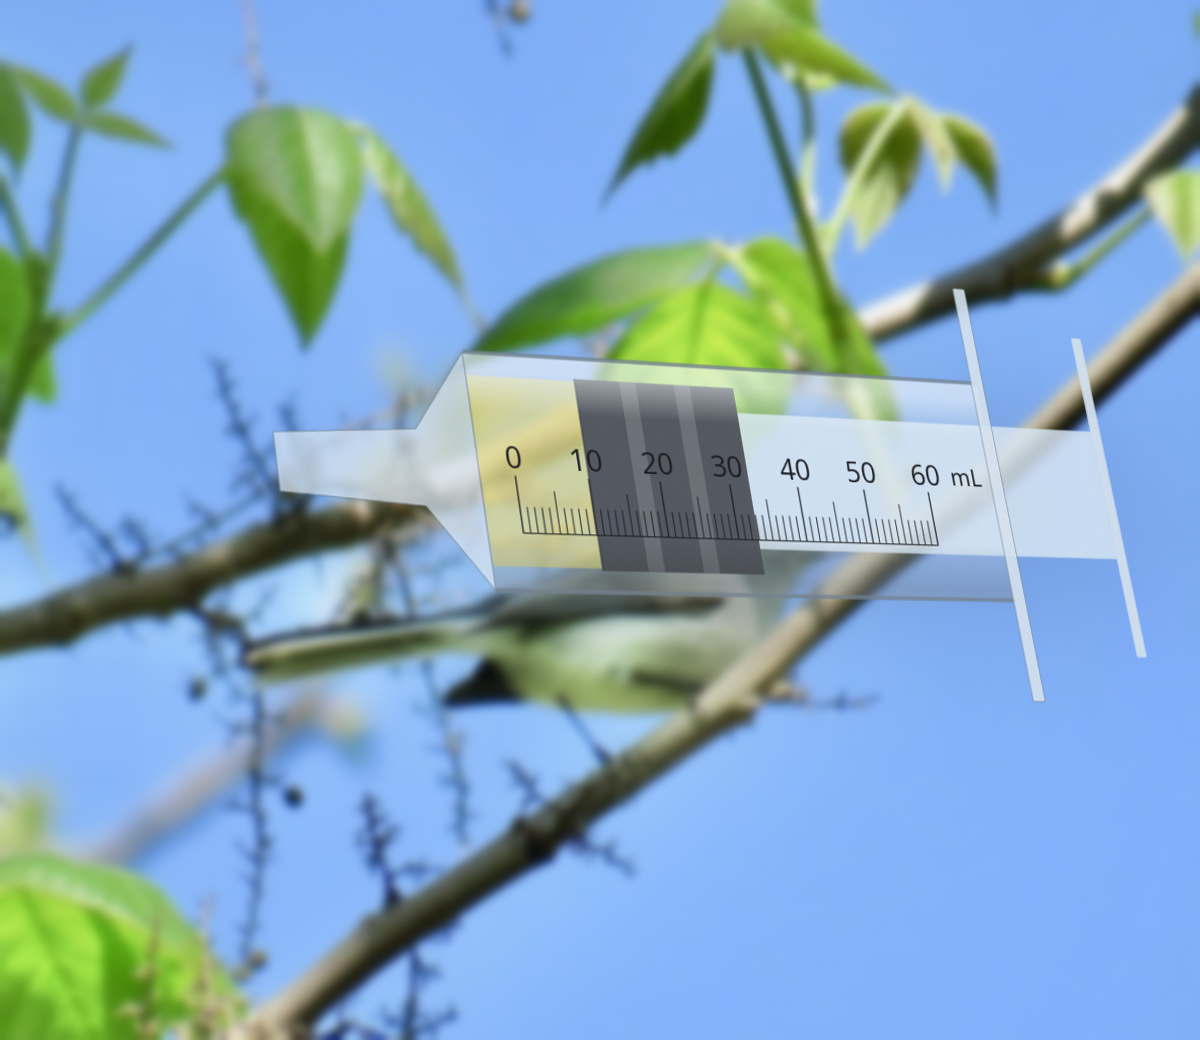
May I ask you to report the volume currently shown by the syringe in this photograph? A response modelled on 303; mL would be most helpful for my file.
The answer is 10; mL
